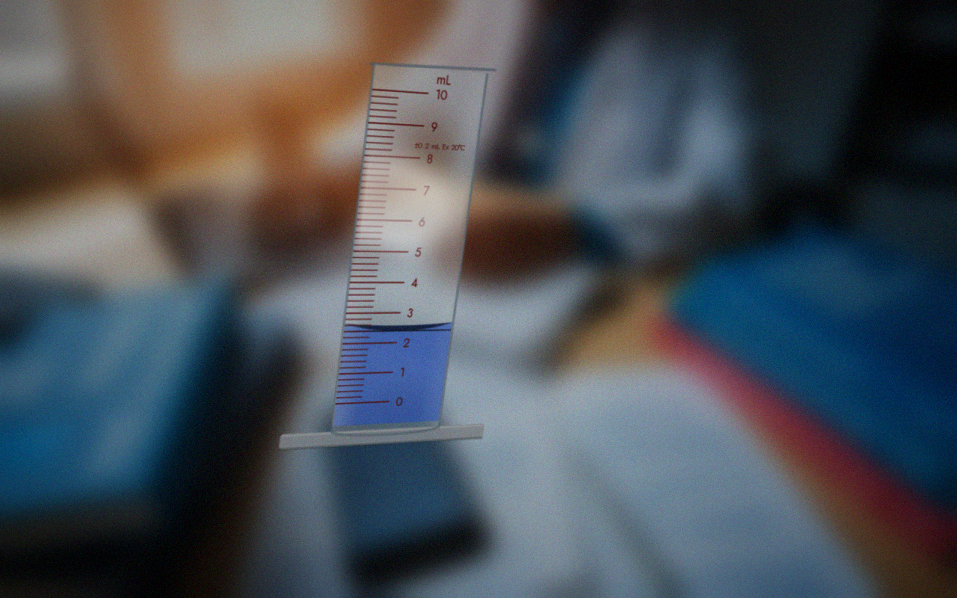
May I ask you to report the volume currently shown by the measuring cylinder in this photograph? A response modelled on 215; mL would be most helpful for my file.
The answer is 2.4; mL
